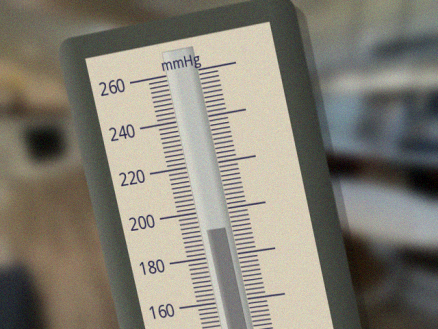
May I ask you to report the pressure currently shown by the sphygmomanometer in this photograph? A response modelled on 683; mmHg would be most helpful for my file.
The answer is 192; mmHg
